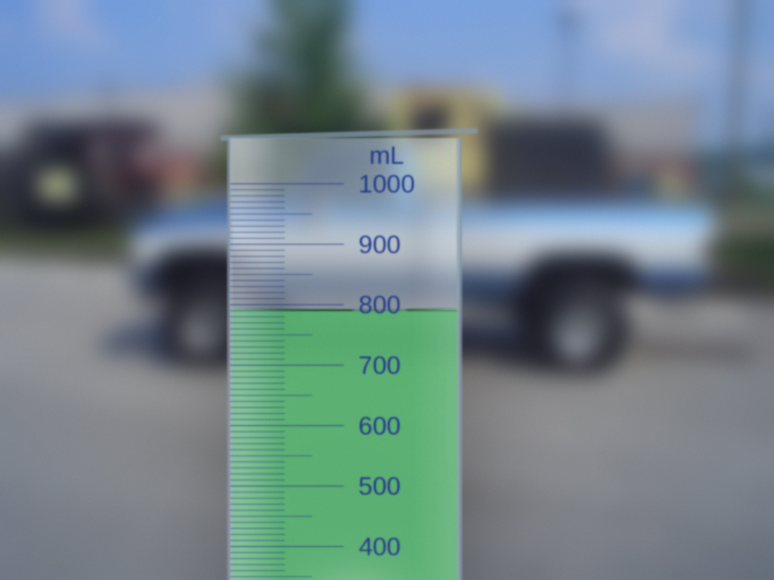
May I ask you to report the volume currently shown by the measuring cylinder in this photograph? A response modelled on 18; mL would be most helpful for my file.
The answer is 790; mL
